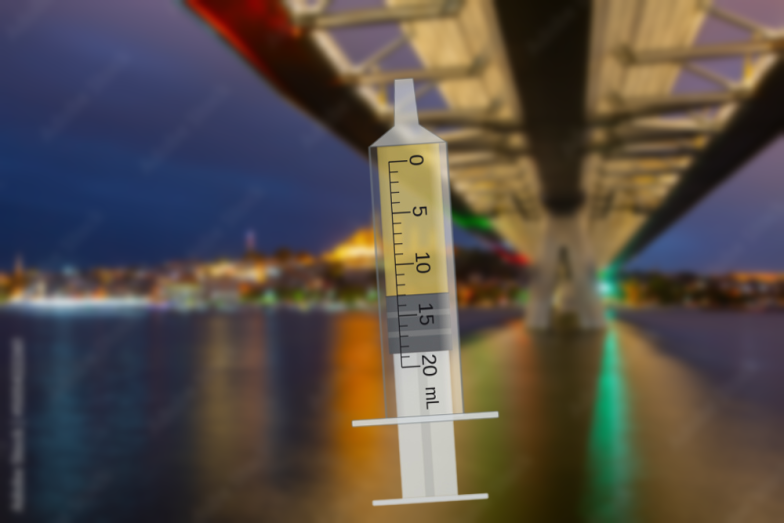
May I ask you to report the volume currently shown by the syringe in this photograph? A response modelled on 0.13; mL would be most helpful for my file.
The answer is 13; mL
